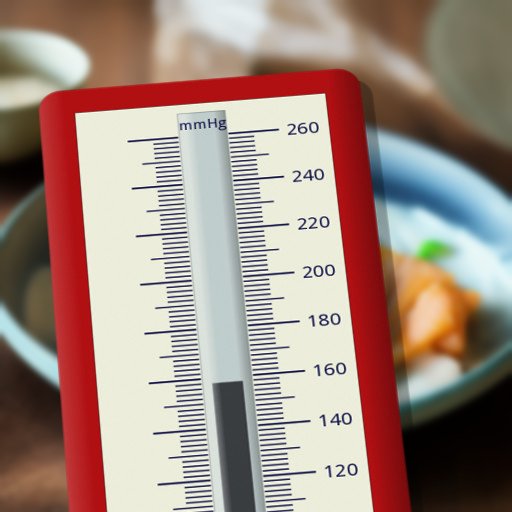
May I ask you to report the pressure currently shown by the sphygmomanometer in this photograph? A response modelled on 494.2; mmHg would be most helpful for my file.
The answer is 158; mmHg
